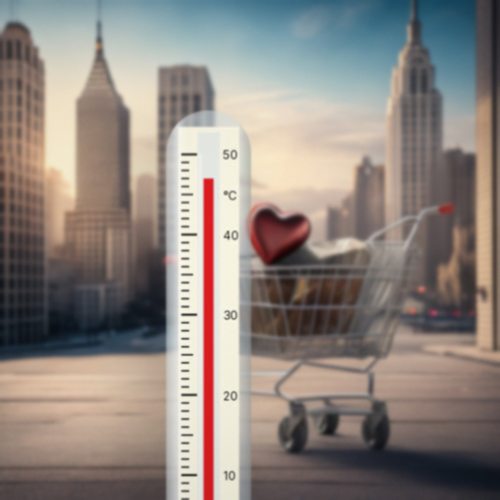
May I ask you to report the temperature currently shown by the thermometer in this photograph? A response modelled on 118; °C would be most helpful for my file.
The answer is 47; °C
